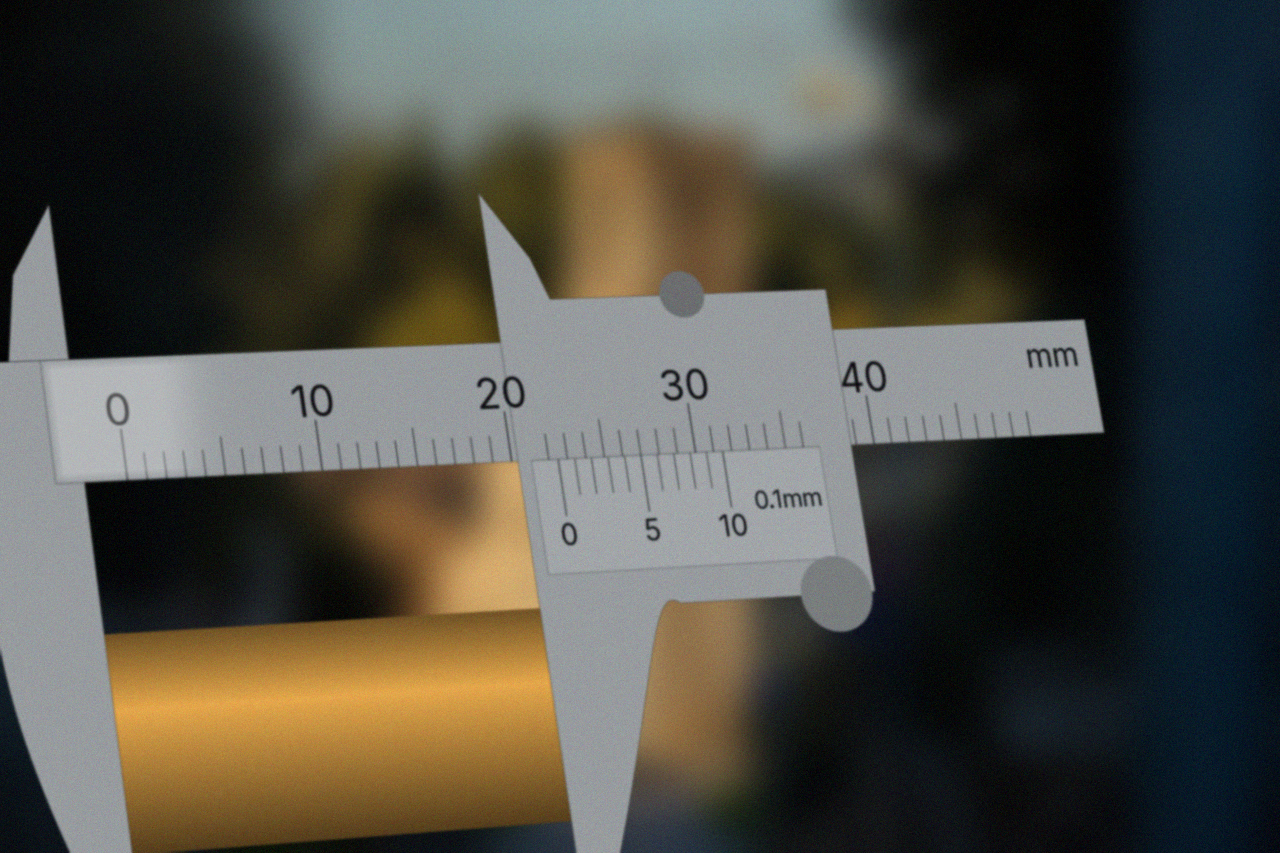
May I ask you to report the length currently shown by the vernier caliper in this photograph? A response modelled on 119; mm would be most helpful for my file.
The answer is 22.5; mm
